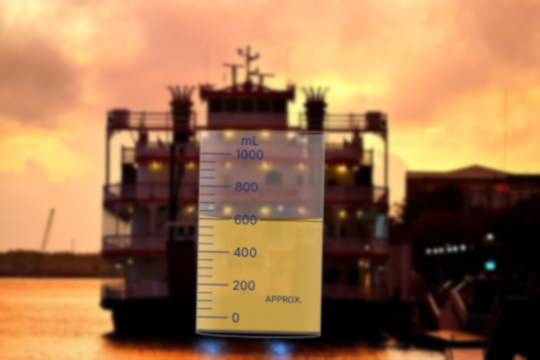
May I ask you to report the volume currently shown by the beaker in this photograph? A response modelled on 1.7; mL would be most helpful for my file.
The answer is 600; mL
